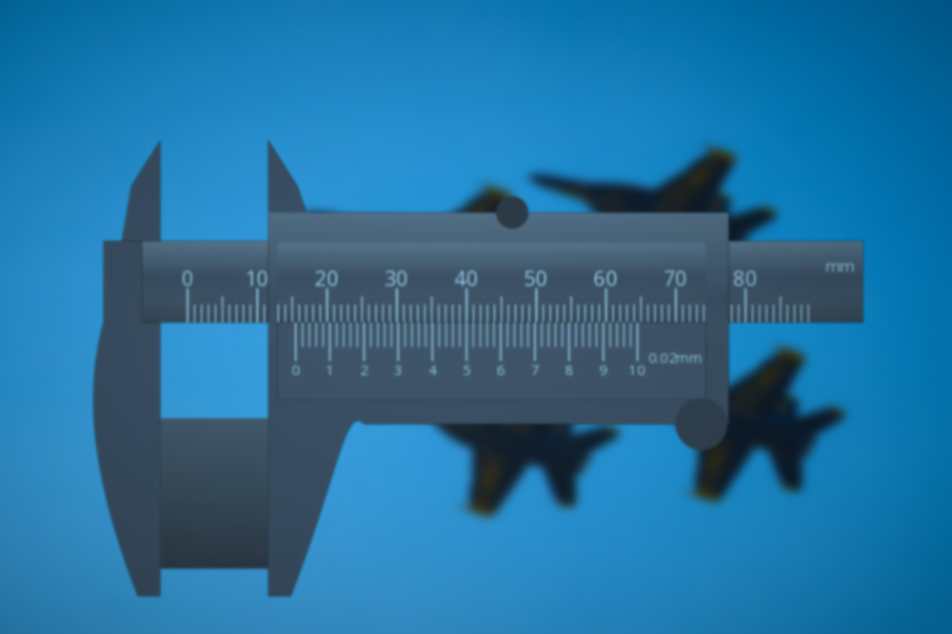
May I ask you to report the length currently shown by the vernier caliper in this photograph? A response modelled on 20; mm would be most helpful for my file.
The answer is 15.5; mm
